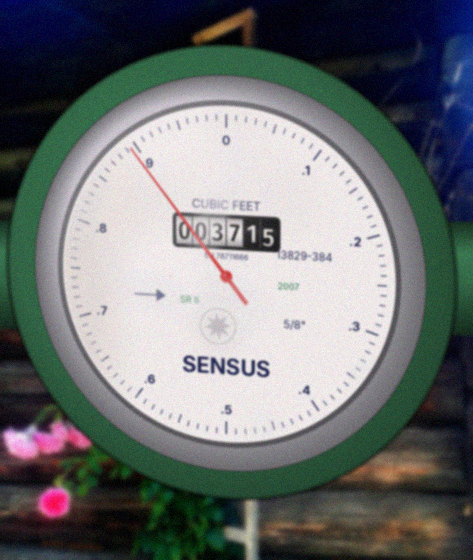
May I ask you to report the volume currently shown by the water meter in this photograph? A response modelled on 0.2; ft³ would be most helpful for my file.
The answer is 3714.89; ft³
